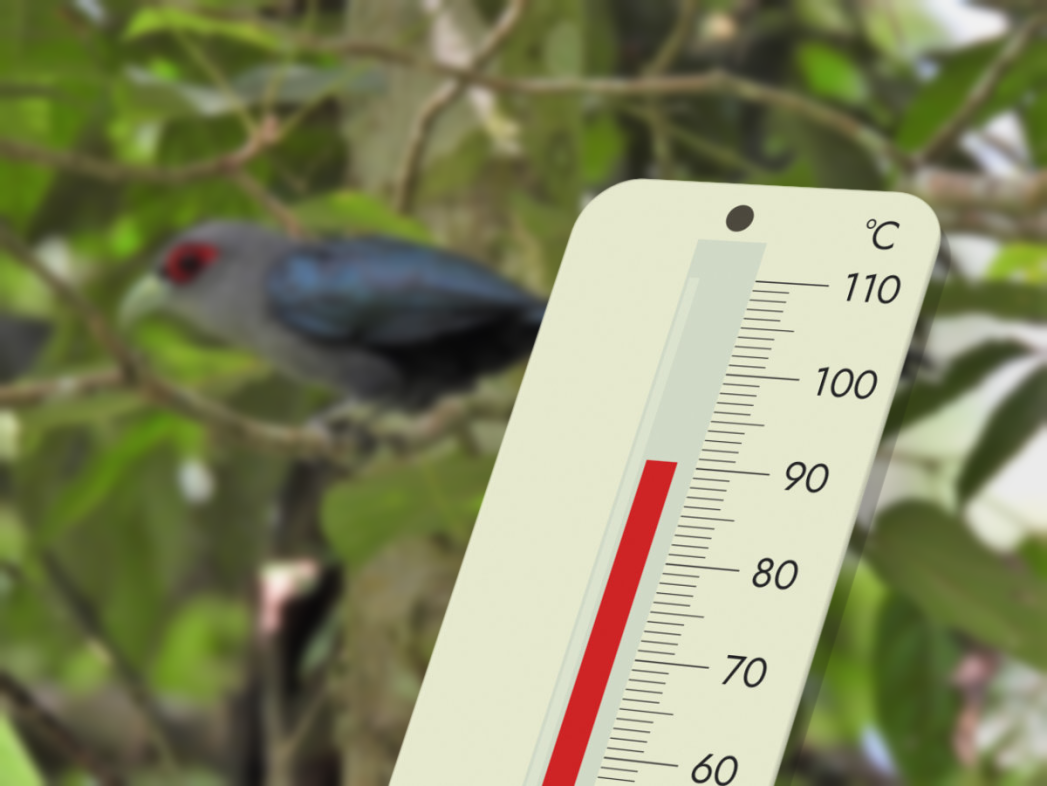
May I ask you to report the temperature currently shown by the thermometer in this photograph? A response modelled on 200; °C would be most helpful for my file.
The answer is 90.5; °C
